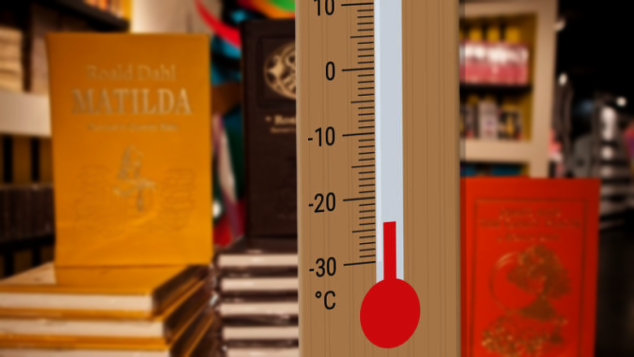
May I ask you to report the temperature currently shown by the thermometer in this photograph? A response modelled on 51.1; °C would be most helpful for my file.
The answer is -24; °C
